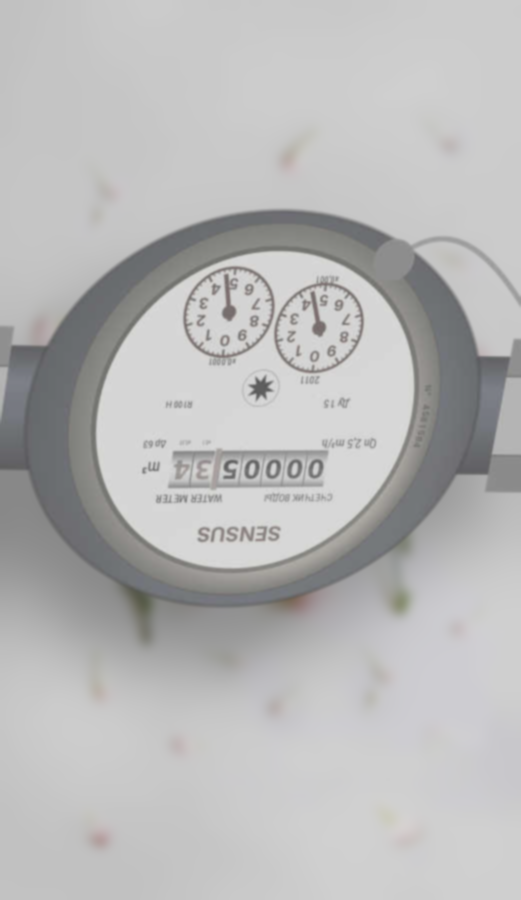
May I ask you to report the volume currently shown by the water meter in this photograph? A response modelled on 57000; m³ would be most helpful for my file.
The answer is 5.3444; m³
